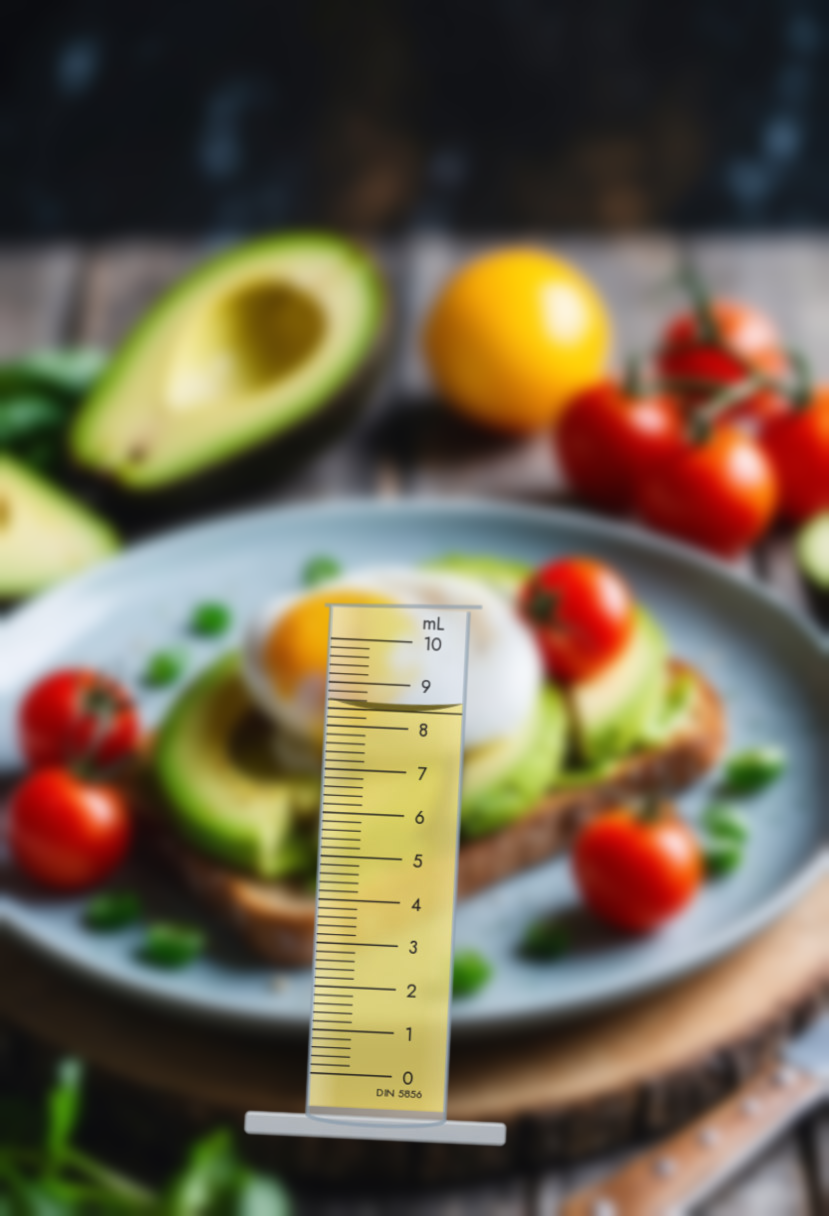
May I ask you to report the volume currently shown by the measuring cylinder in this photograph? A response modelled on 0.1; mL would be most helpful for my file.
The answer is 8.4; mL
